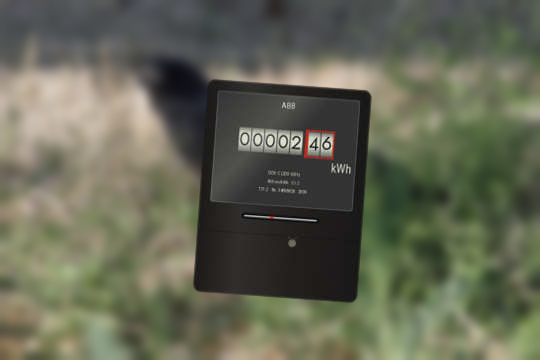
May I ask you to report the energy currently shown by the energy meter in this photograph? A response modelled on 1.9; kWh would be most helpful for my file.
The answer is 2.46; kWh
